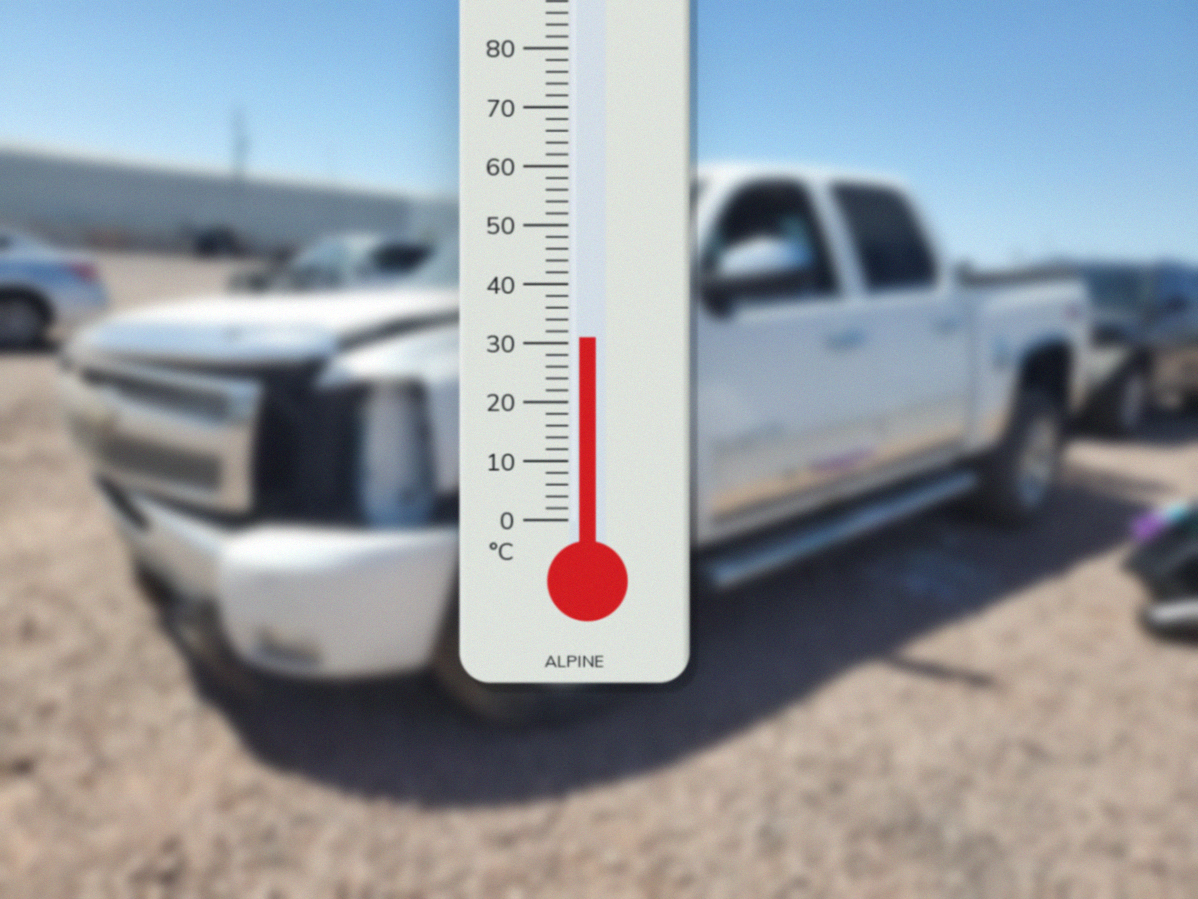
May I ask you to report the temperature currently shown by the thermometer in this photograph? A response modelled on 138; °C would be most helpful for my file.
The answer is 31; °C
